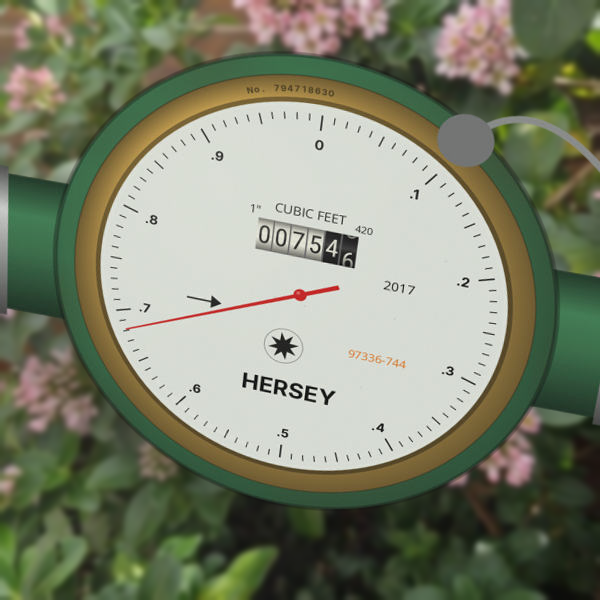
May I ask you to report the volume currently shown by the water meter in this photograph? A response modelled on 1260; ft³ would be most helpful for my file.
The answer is 7545.68; ft³
